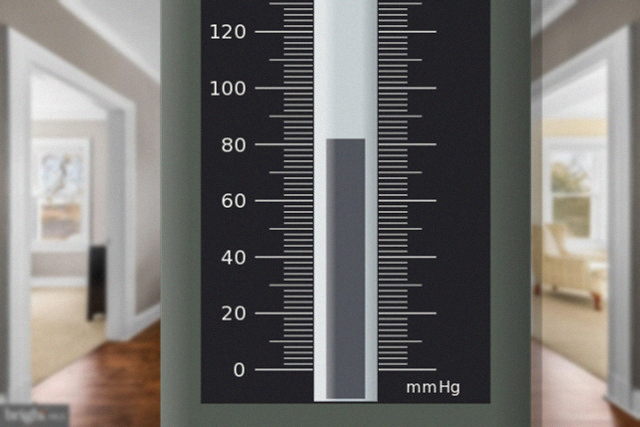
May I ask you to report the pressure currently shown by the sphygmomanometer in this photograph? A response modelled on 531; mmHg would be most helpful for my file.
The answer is 82; mmHg
